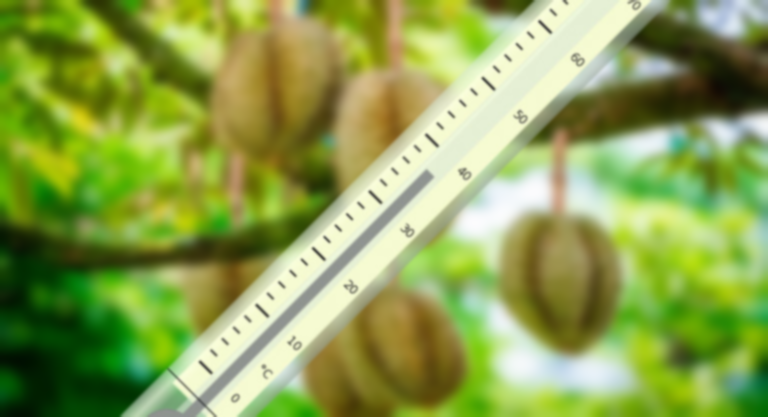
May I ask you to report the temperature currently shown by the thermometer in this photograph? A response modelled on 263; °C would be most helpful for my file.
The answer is 37; °C
